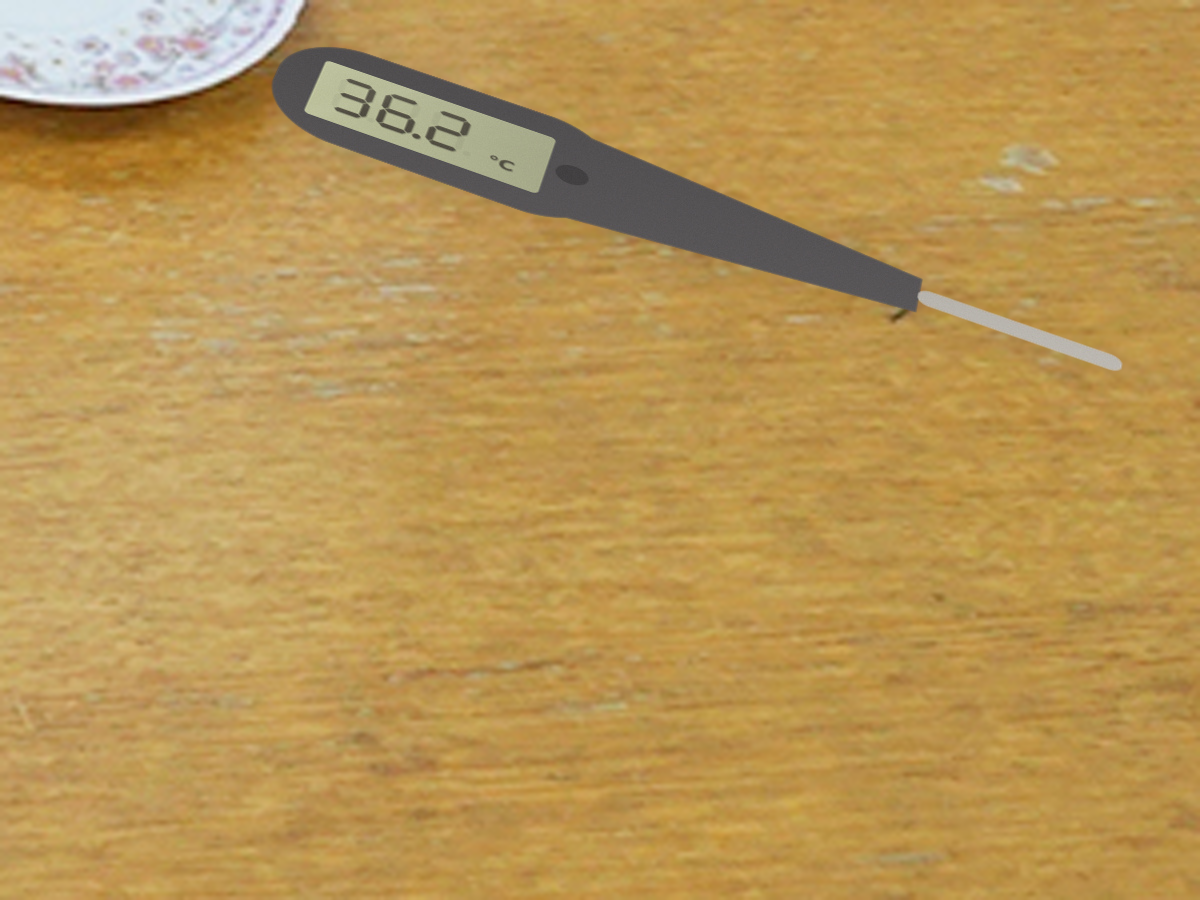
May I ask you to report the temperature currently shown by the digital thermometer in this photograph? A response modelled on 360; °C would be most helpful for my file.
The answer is 36.2; °C
